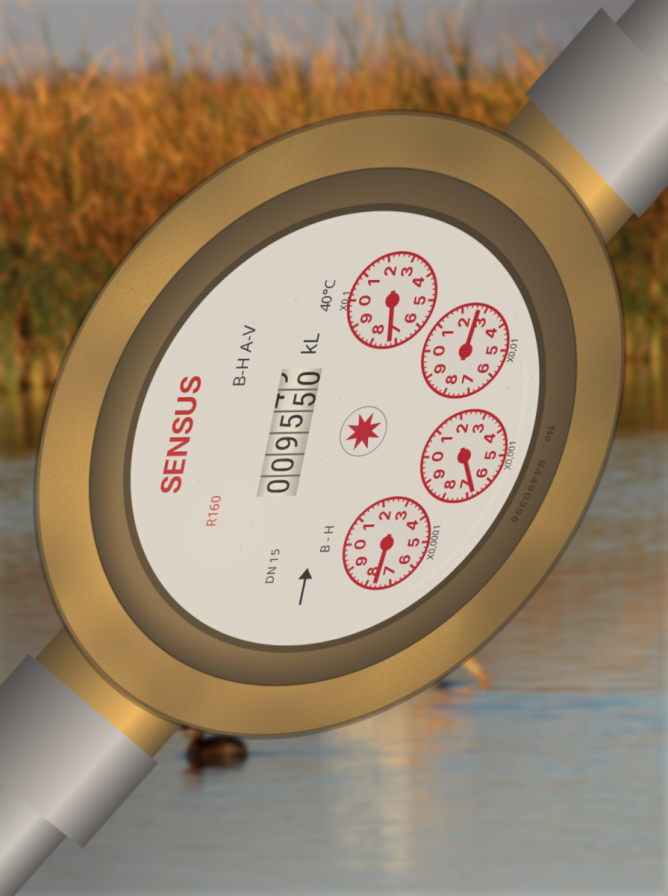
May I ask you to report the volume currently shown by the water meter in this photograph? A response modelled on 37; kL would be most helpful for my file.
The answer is 9549.7267; kL
